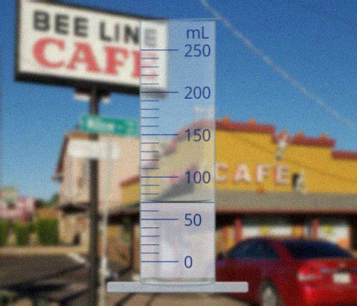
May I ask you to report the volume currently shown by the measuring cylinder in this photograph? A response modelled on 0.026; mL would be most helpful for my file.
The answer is 70; mL
